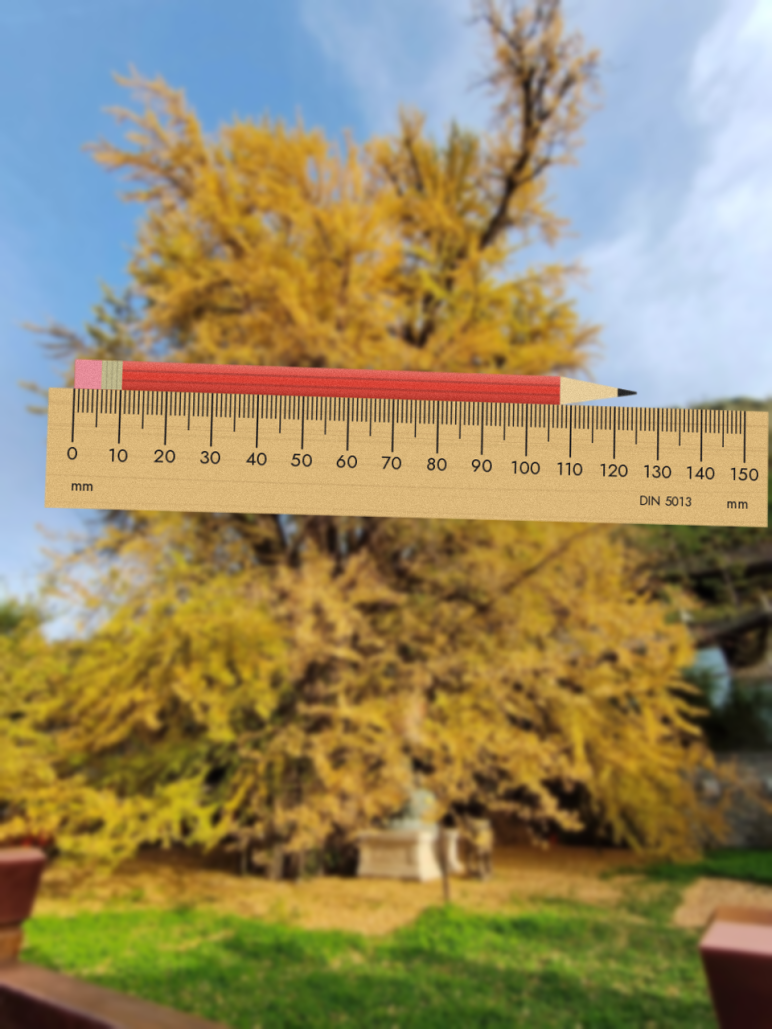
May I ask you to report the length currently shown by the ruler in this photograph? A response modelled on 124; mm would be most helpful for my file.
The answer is 125; mm
